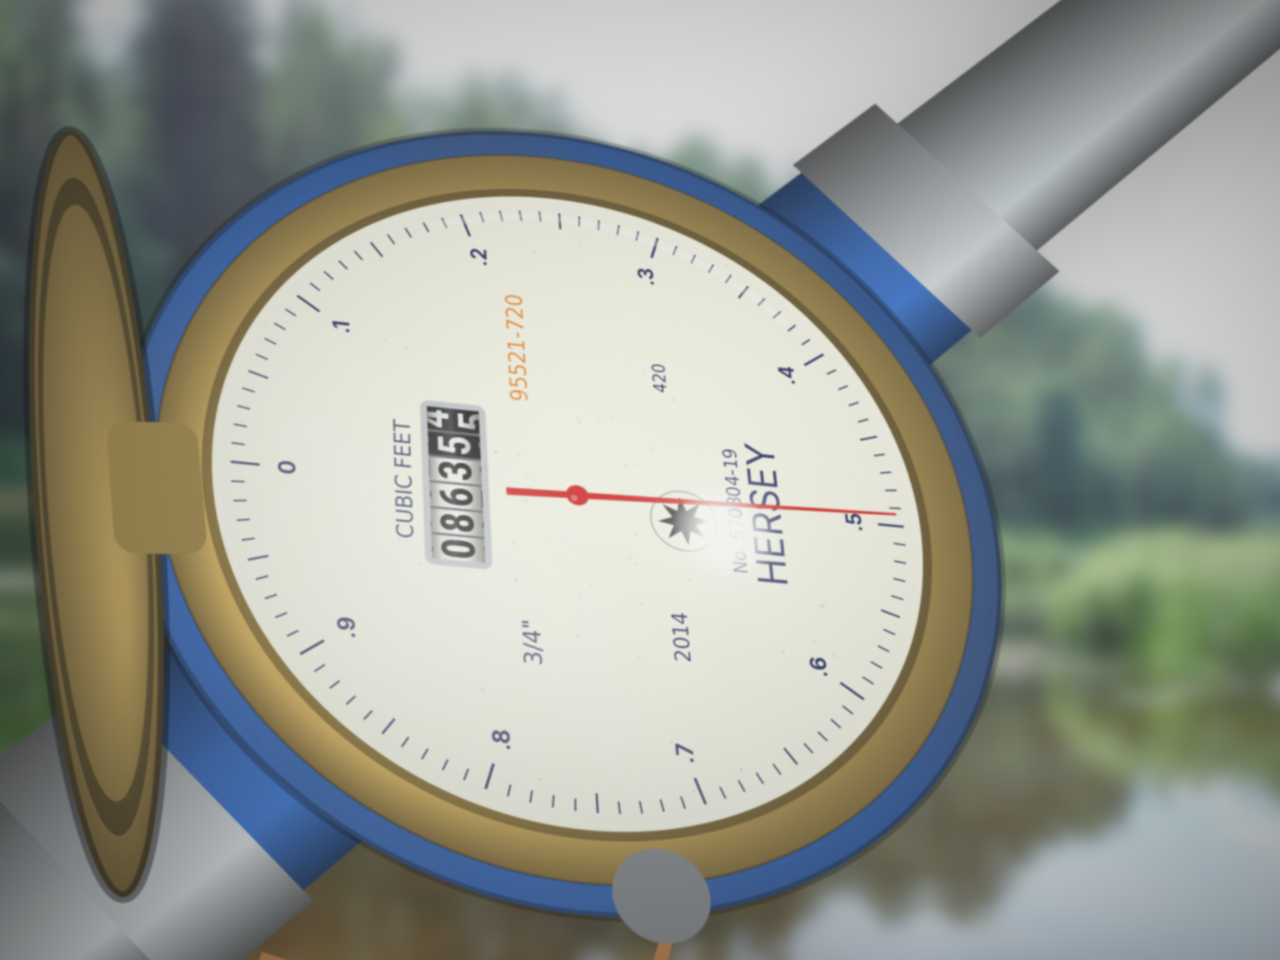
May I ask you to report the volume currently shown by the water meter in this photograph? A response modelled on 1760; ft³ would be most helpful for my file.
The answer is 86354.49; ft³
